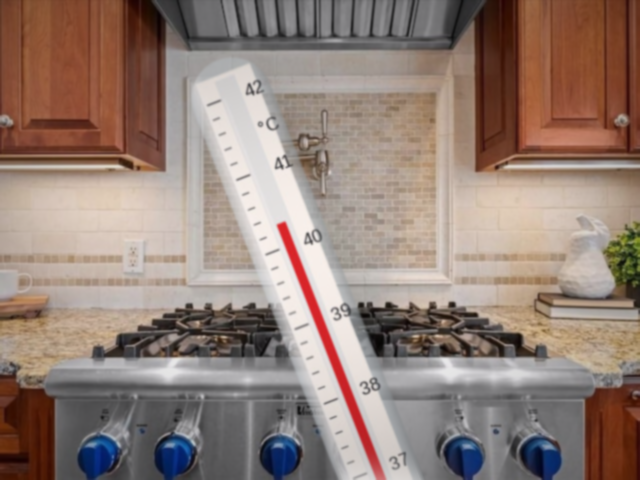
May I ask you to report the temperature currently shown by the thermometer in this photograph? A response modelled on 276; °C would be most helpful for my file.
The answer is 40.3; °C
